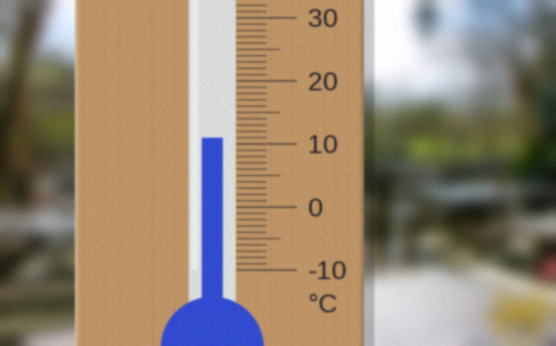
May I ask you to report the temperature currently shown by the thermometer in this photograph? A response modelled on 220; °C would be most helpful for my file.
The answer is 11; °C
